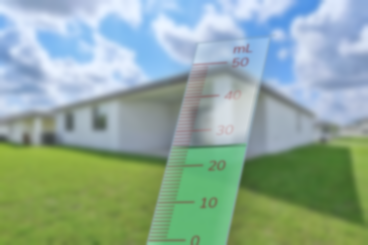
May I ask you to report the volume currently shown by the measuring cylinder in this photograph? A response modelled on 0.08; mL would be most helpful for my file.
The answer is 25; mL
